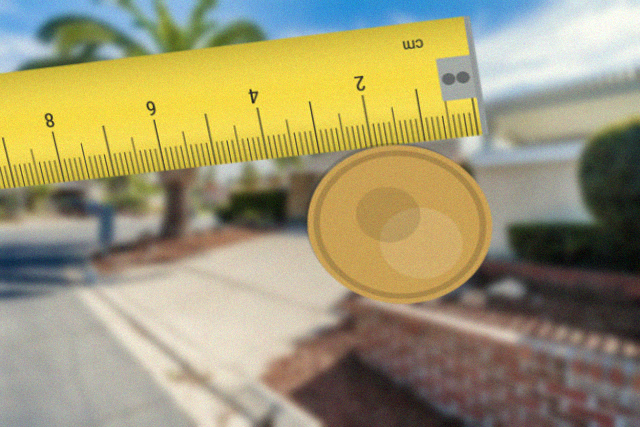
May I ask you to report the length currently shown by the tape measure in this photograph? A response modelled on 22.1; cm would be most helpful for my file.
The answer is 3.5; cm
